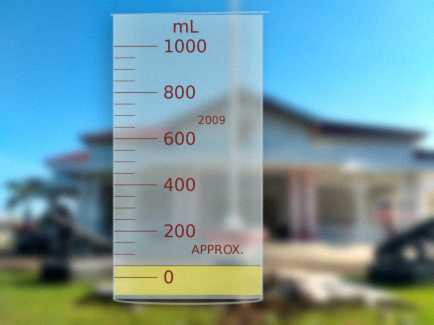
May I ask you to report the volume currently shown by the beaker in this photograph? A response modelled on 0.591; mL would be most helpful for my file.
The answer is 50; mL
